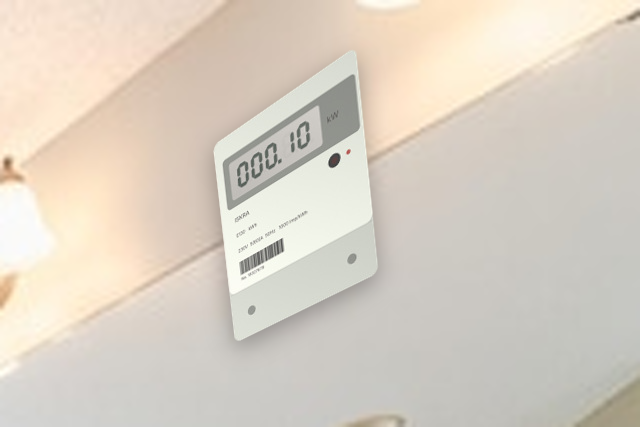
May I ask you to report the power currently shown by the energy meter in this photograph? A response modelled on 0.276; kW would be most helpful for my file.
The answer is 0.10; kW
